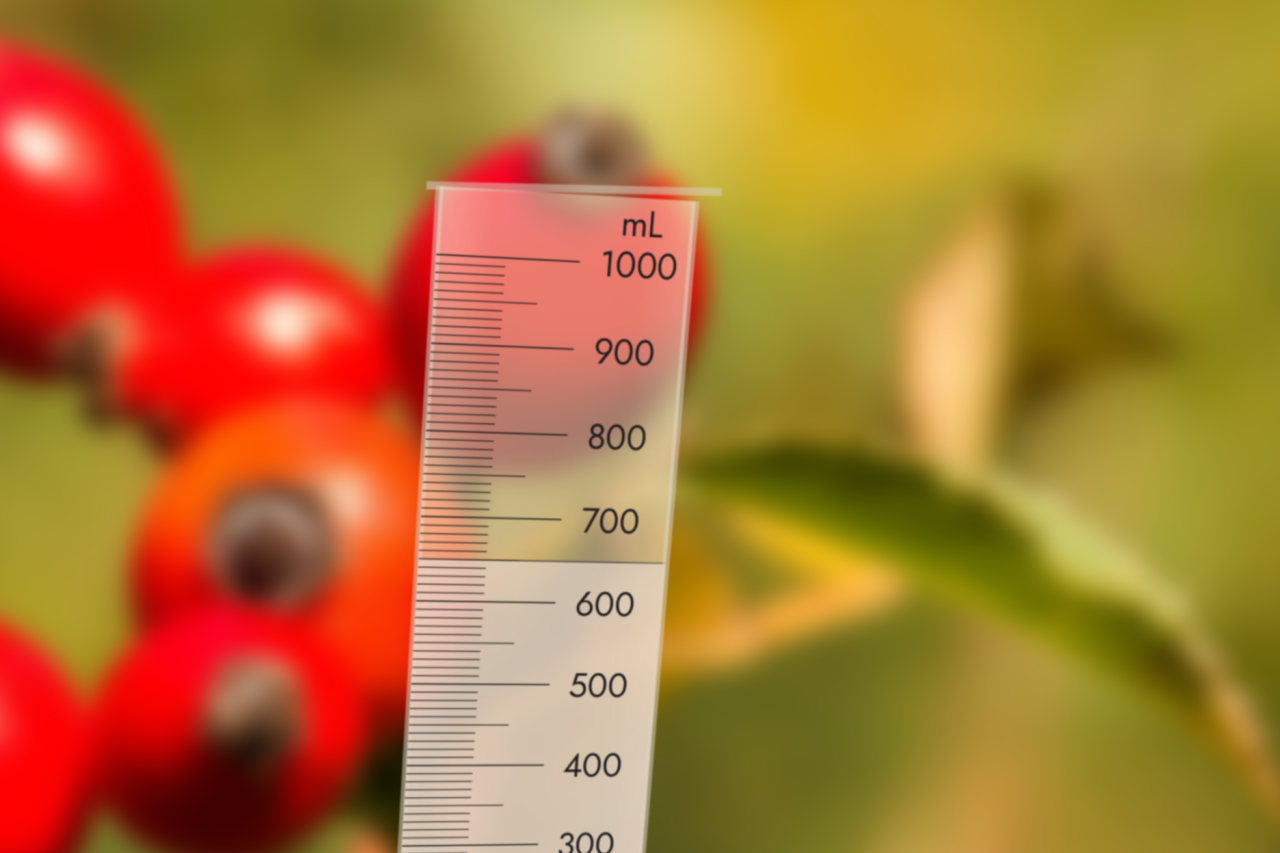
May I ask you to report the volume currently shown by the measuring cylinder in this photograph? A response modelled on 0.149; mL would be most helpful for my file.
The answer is 650; mL
